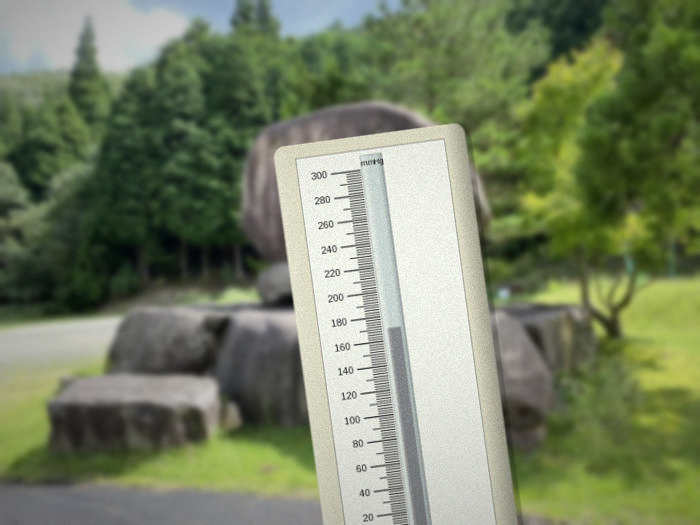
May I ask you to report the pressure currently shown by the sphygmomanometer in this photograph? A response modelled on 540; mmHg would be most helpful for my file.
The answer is 170; mmHg
